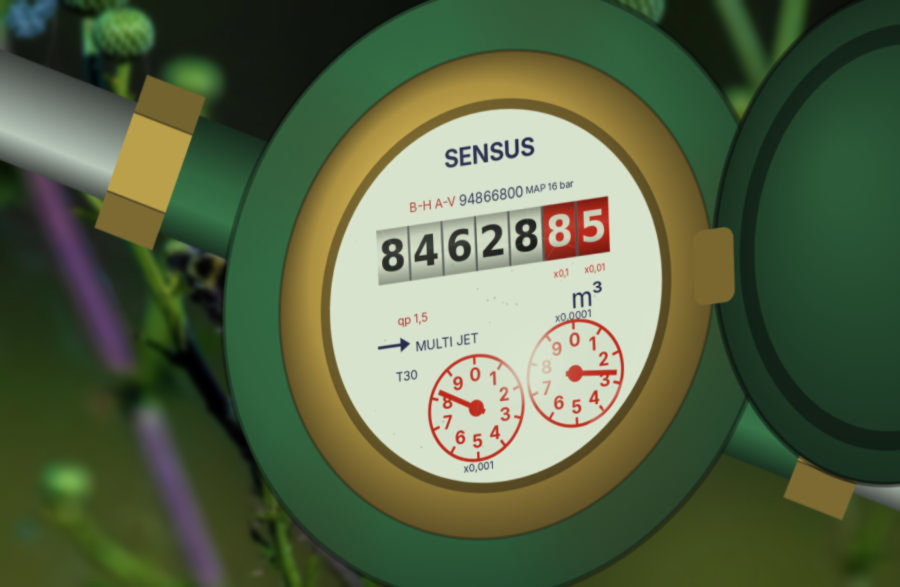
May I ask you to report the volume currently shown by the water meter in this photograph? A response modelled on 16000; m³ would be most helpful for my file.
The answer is 84628.8582; m³
